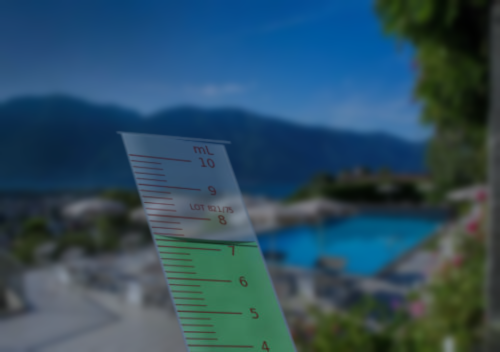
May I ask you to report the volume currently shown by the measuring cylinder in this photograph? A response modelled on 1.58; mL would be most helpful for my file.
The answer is 7.2; mL
